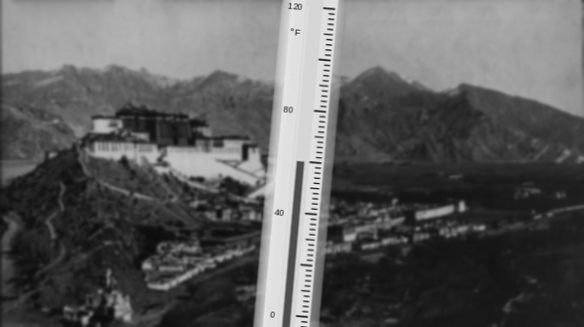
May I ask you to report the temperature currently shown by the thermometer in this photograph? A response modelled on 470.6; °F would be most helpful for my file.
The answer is 60; °F
